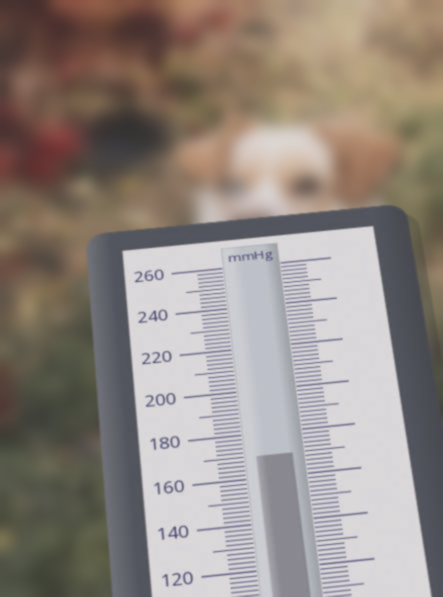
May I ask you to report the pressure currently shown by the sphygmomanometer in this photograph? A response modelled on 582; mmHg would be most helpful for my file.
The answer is 170; mmHg
